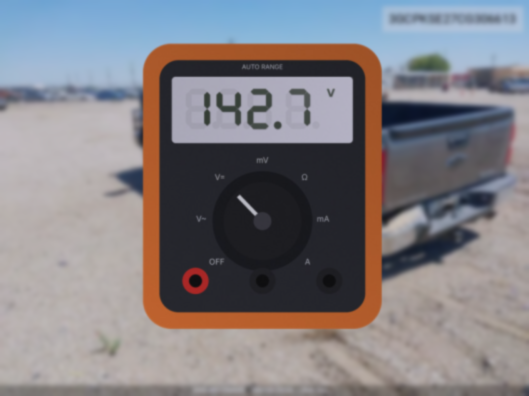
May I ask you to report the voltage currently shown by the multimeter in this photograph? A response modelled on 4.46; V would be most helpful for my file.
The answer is 142.7; V
